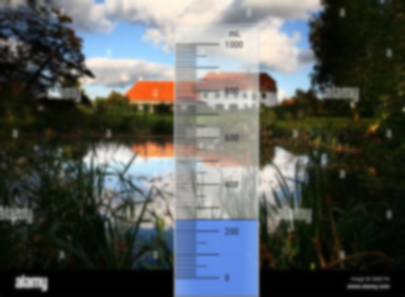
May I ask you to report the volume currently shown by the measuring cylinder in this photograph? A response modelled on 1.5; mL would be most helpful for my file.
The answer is 250; mL
